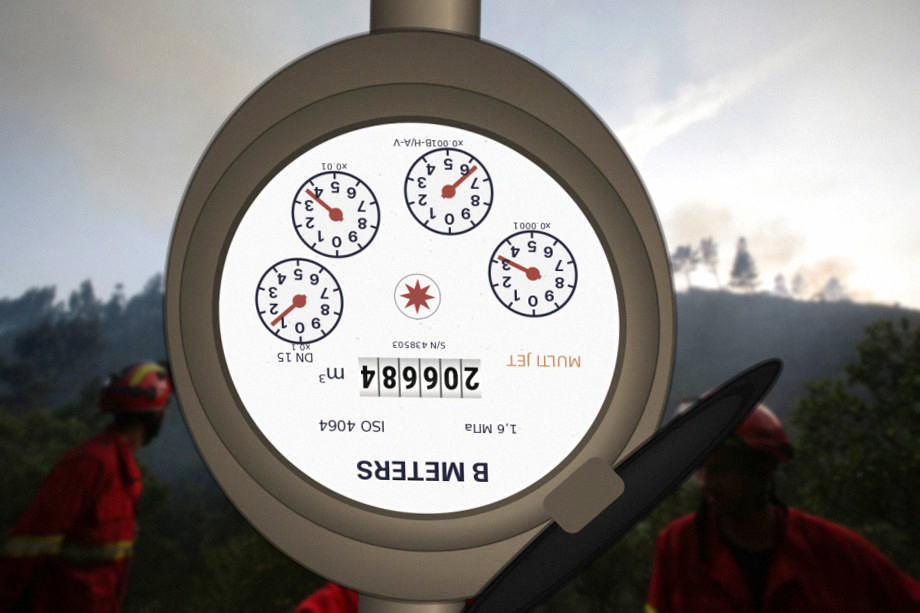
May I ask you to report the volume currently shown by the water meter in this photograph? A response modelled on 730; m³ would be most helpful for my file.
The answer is 206684.1363; m³
